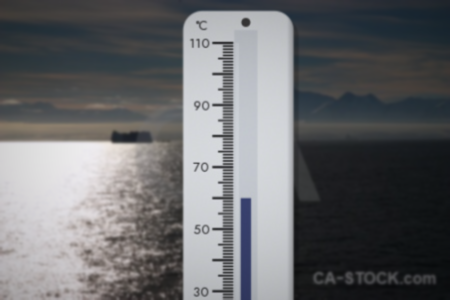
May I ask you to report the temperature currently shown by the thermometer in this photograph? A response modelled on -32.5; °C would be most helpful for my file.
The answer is 60; °C
